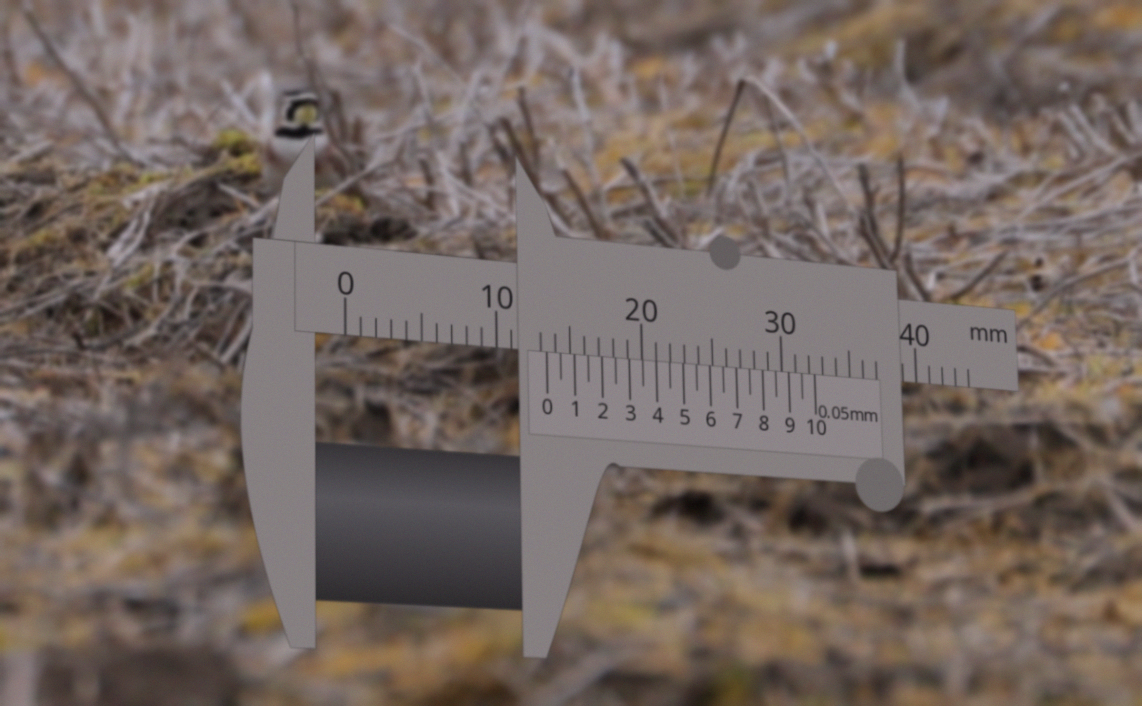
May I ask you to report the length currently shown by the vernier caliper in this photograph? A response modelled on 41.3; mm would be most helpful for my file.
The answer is 13.4; mm
